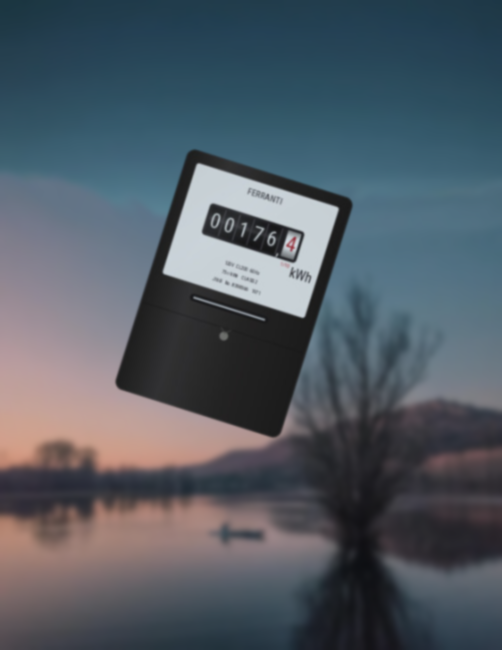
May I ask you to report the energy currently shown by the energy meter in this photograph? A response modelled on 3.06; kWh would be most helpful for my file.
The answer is 176.4; kWh
